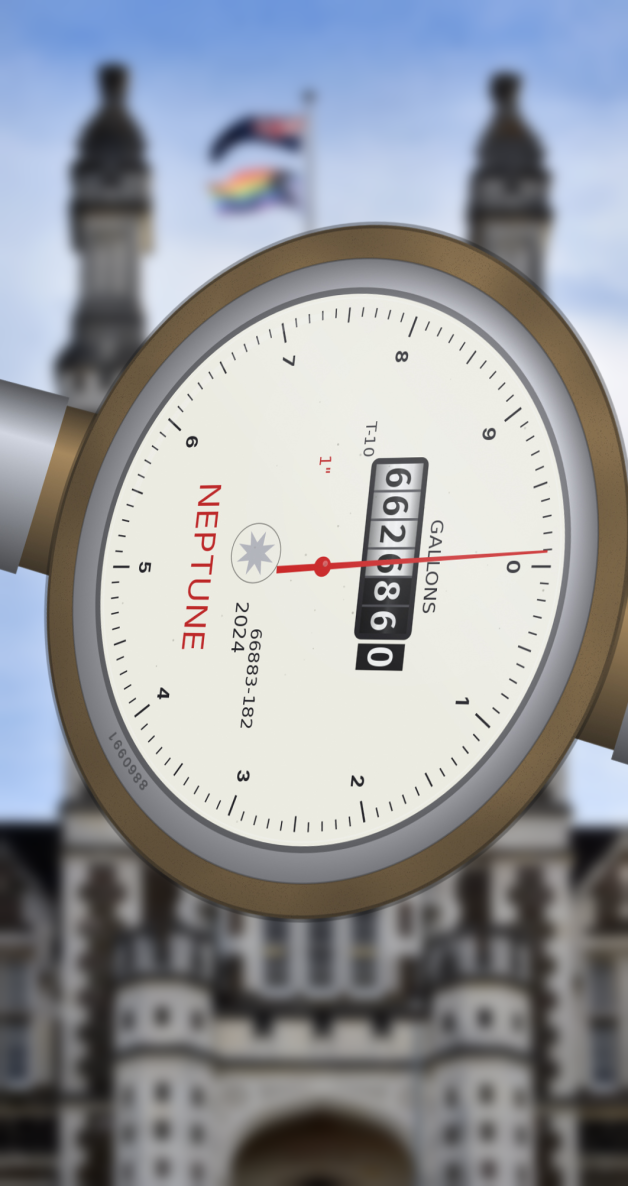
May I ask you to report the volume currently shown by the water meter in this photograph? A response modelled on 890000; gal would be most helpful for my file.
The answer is 6626859.9; gal
